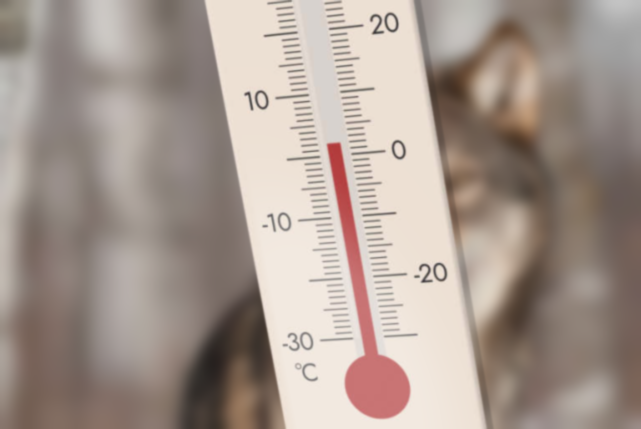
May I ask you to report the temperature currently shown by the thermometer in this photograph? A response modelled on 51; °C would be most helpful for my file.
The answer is 2; °C
